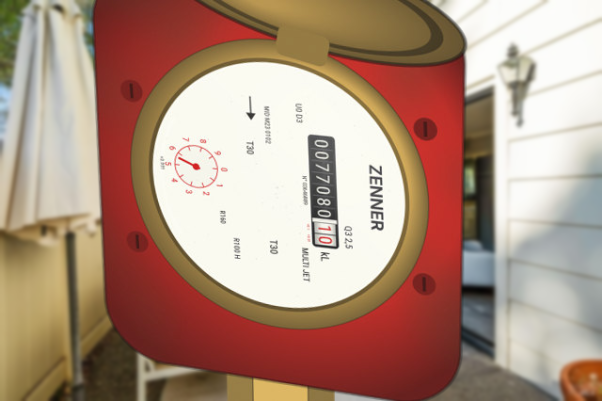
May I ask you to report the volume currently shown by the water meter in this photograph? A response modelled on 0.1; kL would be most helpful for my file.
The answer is 77080.105; kL
